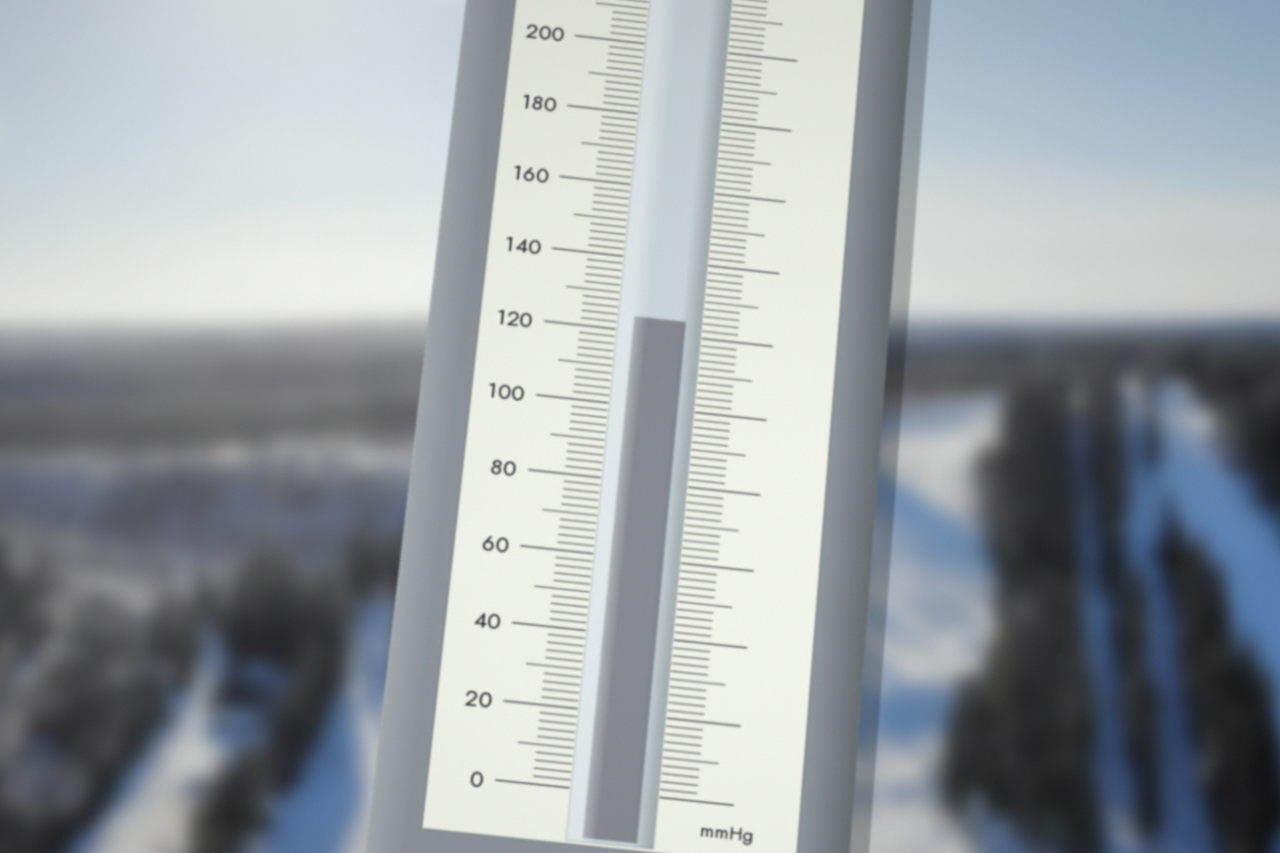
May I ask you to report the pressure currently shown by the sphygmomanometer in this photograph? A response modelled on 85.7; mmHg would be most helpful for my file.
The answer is 124; mmHg
